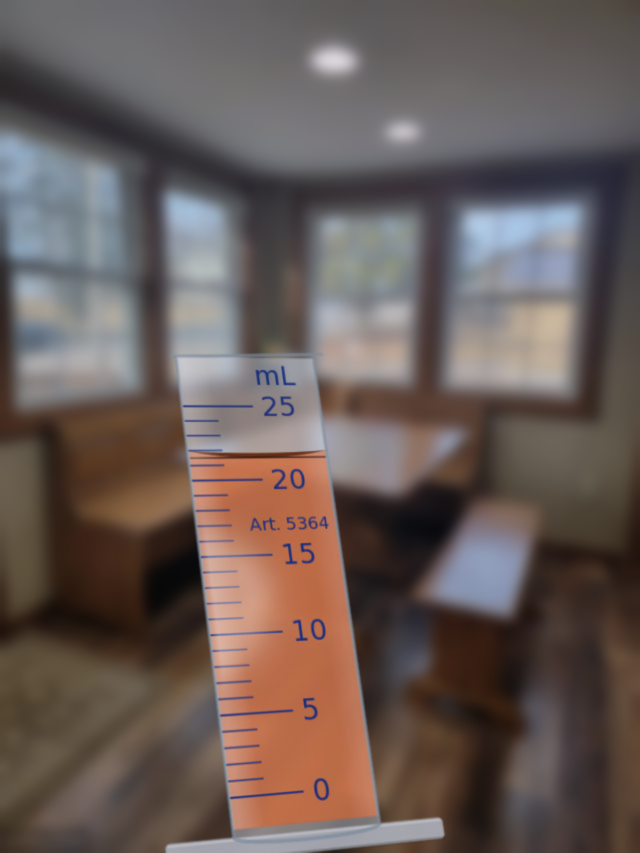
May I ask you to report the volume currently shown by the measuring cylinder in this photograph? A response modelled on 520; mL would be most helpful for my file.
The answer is 21.5; mL
